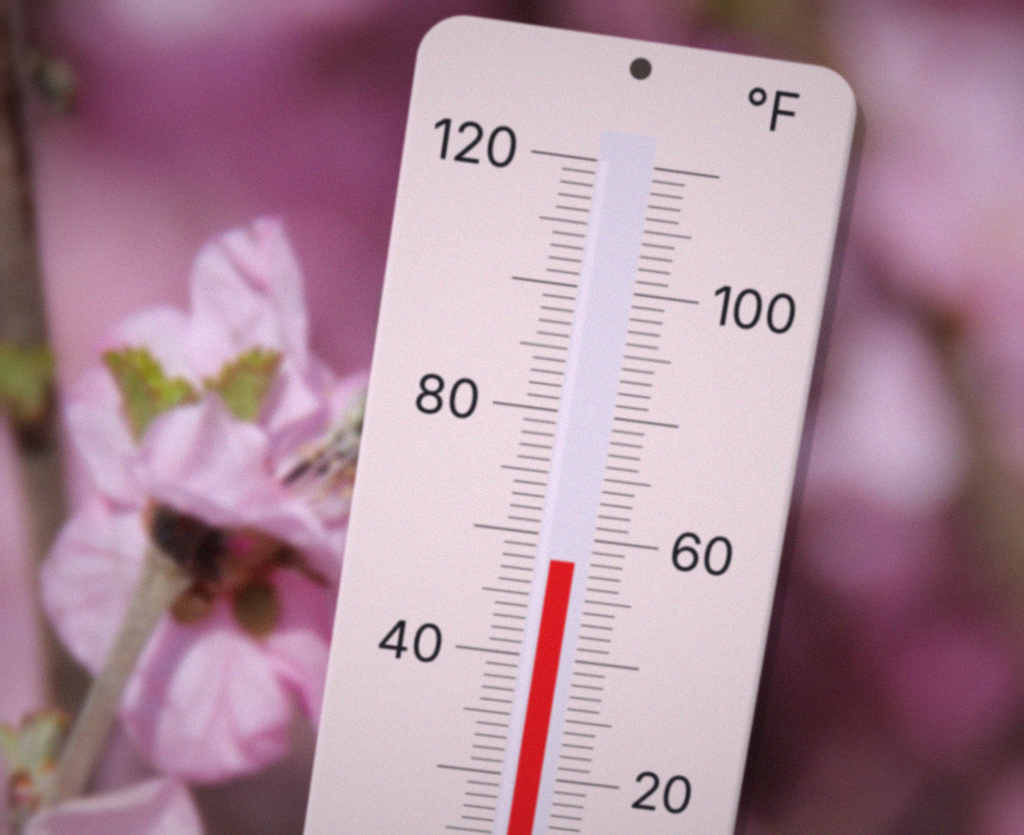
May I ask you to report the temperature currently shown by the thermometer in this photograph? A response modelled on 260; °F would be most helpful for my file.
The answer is 56; °F
